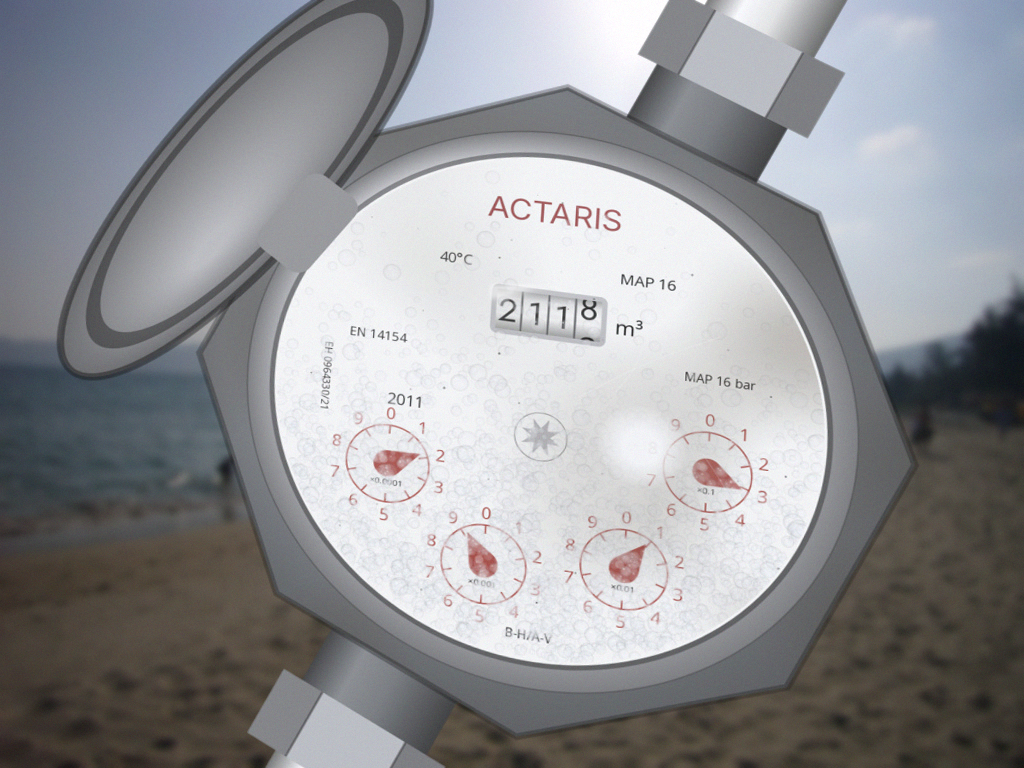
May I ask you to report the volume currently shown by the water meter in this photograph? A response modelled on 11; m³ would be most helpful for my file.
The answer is 2118.3091; m³
